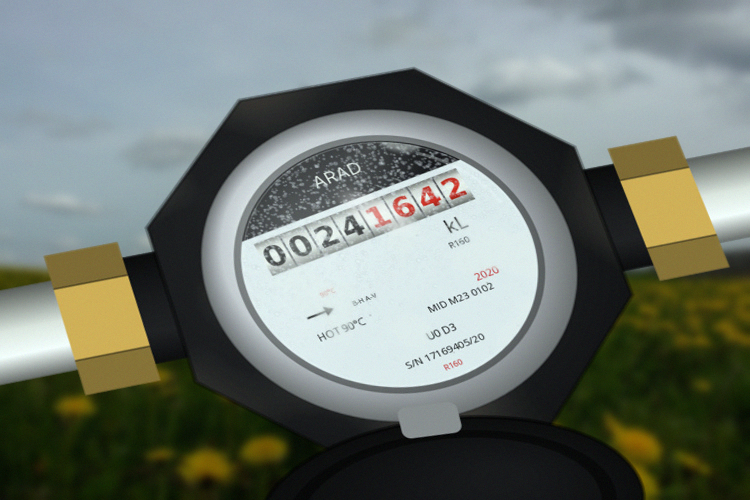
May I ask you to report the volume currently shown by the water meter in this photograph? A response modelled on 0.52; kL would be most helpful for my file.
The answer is 24.1642; kL
